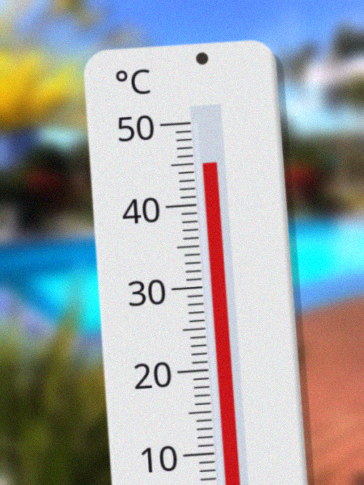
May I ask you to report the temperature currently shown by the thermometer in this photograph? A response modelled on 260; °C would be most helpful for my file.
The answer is 45; °C
